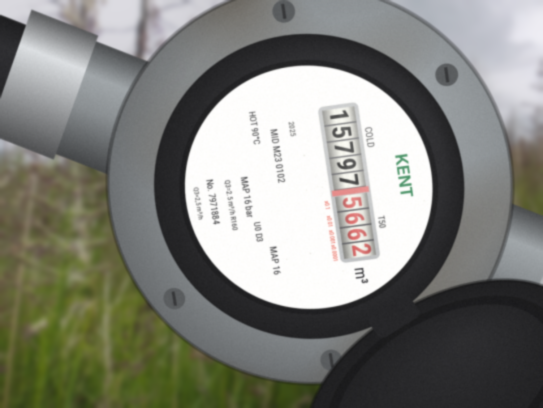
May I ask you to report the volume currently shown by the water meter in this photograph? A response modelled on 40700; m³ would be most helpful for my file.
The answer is 15797.5662; m³
